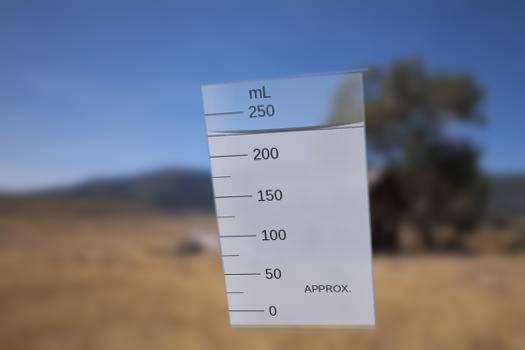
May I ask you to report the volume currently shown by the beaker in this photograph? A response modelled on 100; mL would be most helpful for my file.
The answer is 225; mL
